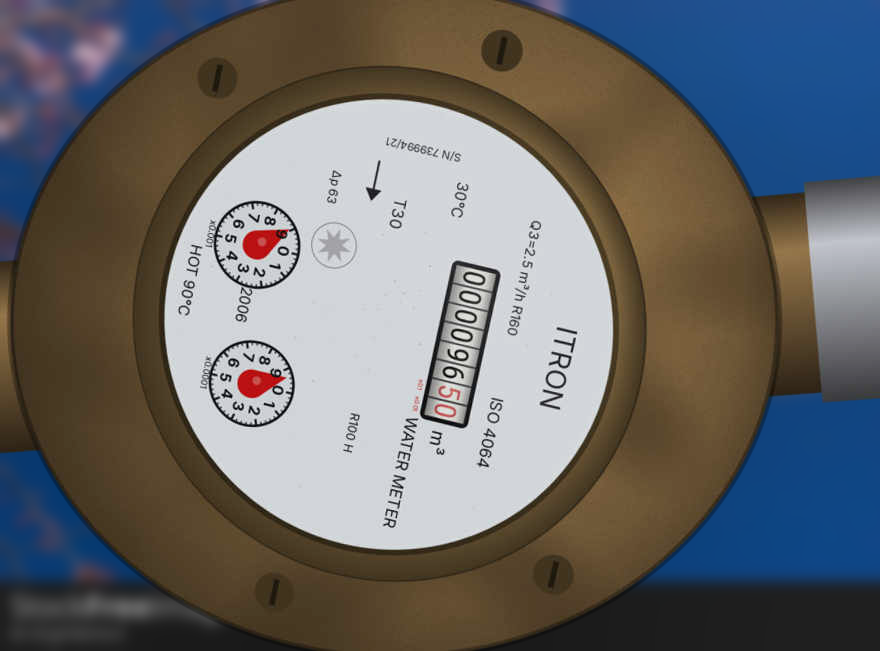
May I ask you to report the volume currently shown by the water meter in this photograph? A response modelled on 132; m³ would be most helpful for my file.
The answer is 96.5089; m³
